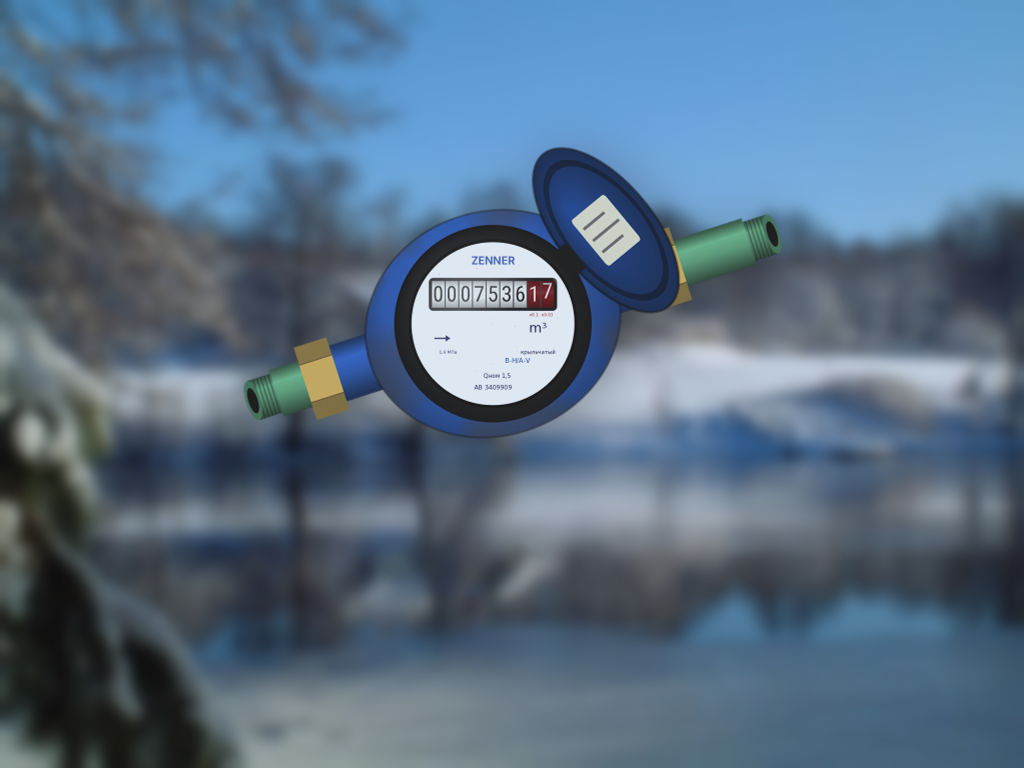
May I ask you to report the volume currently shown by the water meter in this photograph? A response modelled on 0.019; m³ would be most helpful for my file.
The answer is 7536.17; m³
